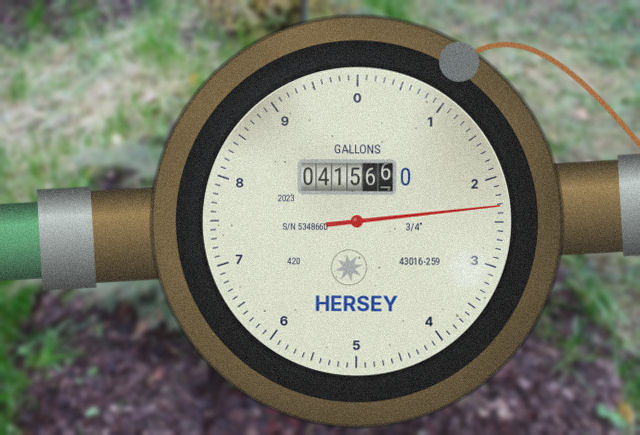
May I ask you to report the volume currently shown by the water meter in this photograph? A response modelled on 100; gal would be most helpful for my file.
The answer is 415662.3; gal
